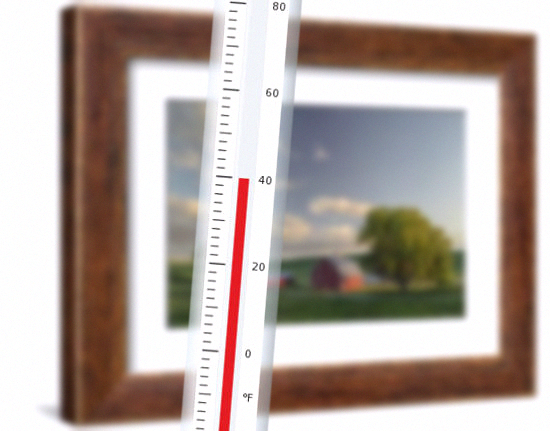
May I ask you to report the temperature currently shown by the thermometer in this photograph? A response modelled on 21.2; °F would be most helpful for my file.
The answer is 40; °F
